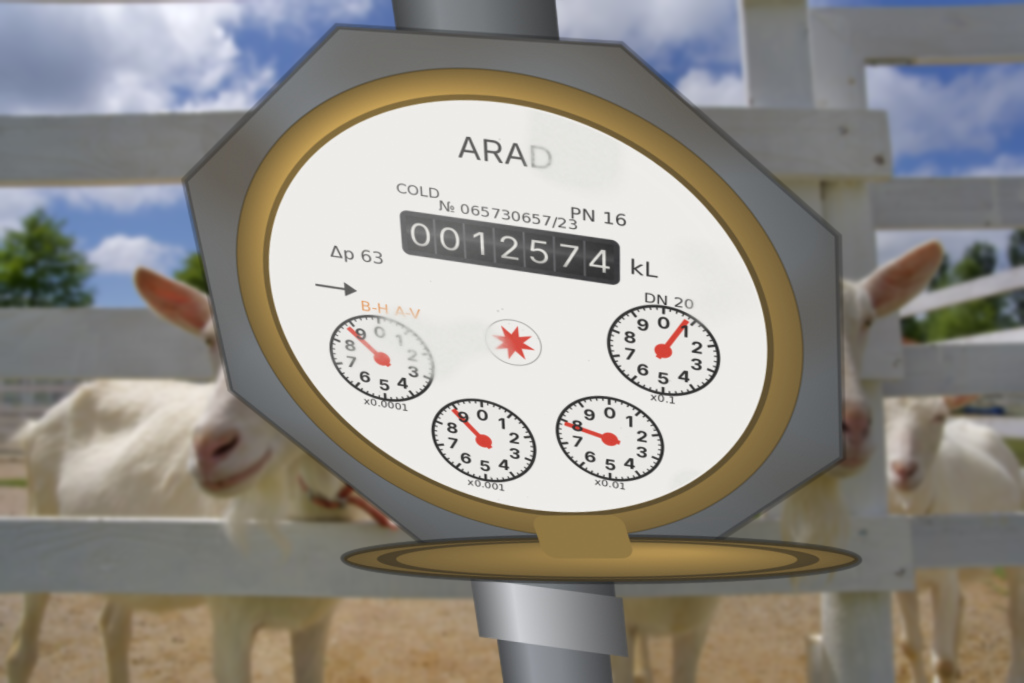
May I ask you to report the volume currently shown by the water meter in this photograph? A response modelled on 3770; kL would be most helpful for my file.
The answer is 12574.0788; kL
